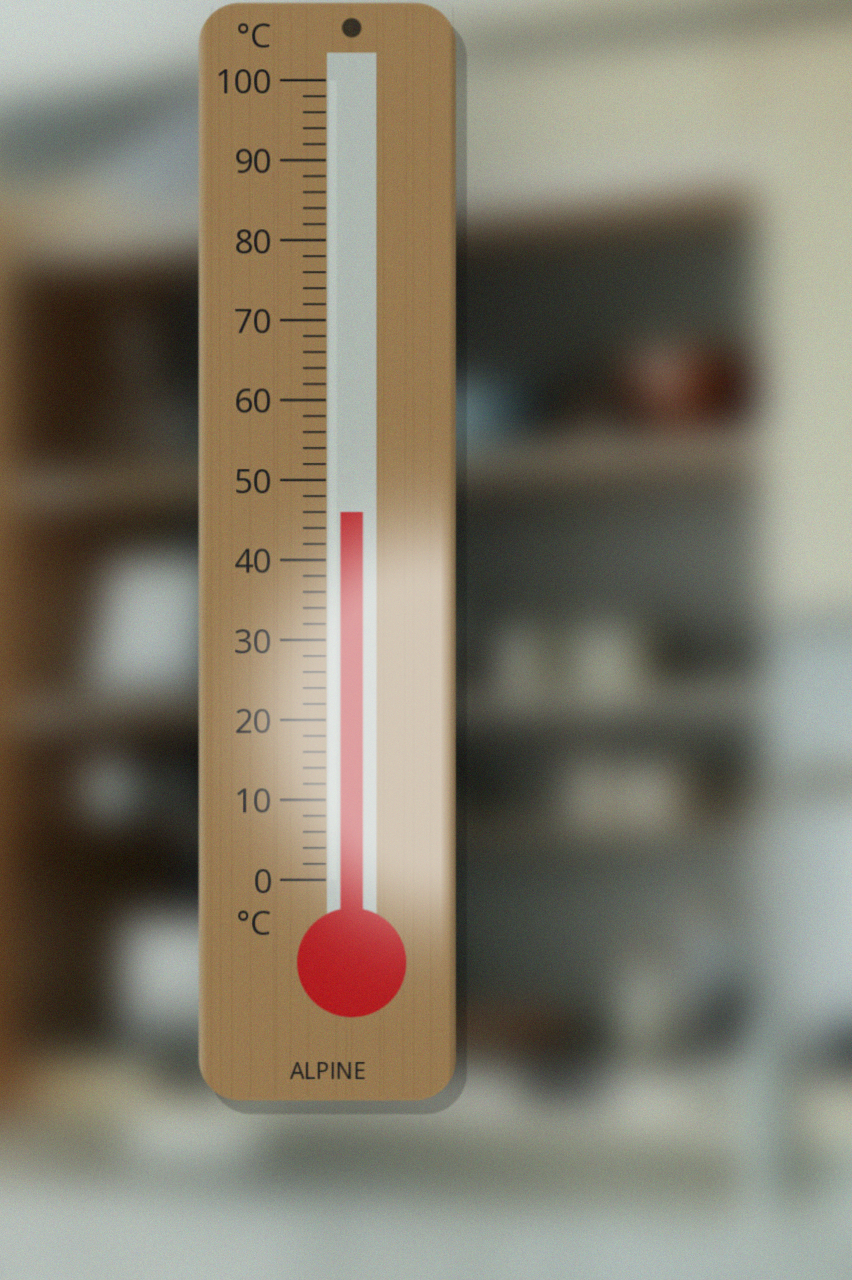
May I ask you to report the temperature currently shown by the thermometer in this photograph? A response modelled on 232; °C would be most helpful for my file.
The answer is 46; °C
